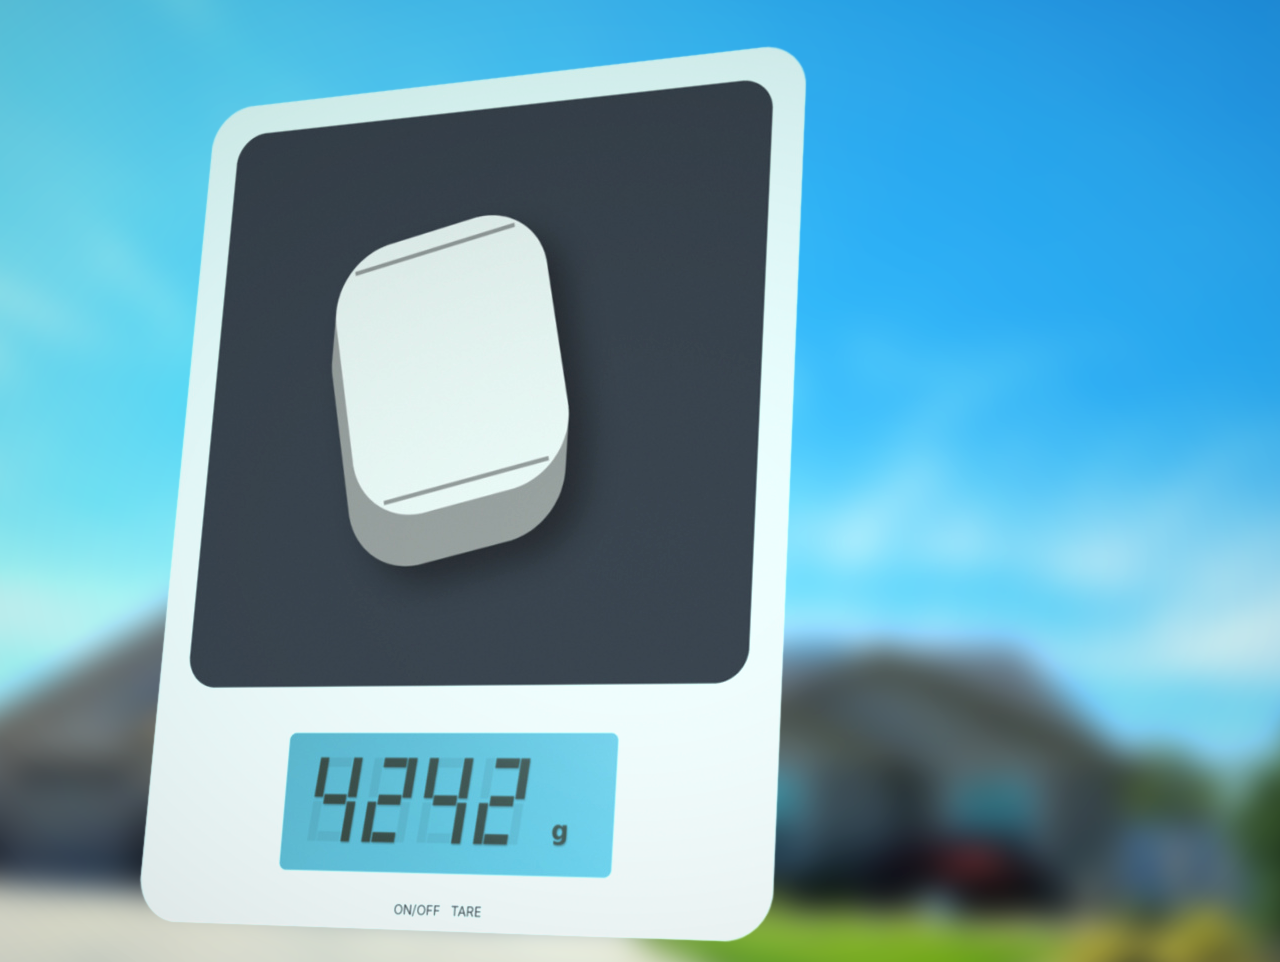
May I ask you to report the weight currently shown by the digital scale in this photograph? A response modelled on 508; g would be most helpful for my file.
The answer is 4242; g
